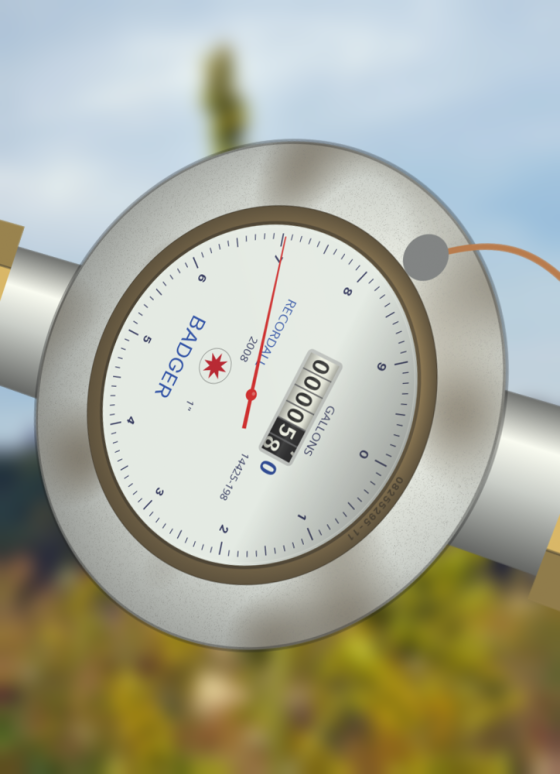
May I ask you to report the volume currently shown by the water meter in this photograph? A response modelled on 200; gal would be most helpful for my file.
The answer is 577.0; gal
